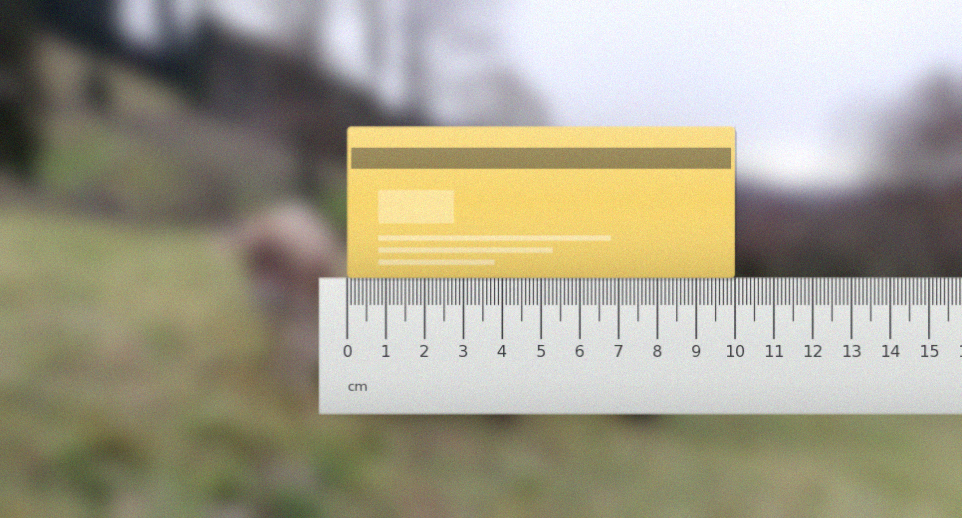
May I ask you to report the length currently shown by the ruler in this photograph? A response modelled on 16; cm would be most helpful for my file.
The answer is 10; cm
